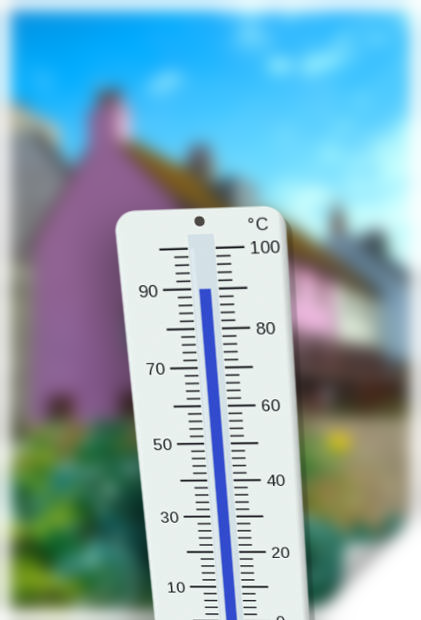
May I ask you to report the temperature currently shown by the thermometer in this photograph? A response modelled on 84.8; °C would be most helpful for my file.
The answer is 90; °C
